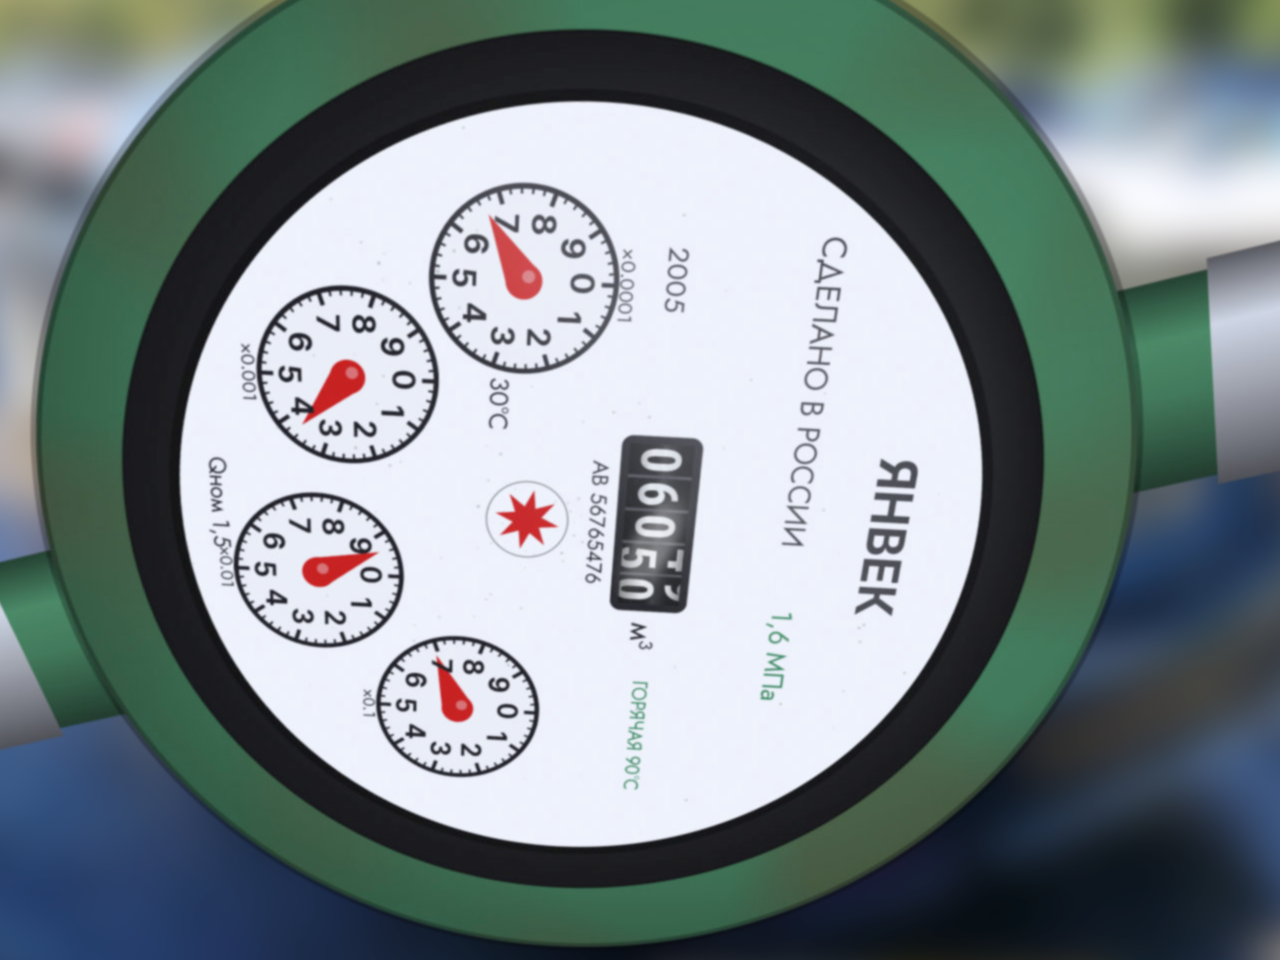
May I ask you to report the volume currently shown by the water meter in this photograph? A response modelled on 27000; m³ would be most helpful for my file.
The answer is 6049.6936; m³
